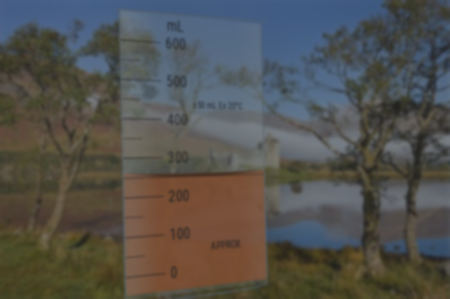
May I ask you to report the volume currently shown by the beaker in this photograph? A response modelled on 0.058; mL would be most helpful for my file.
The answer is 250; mL
